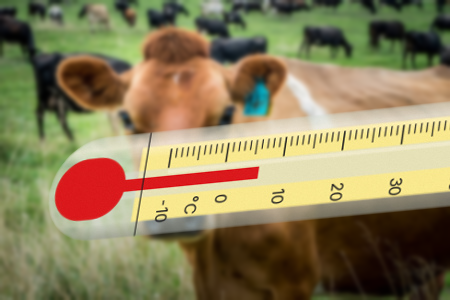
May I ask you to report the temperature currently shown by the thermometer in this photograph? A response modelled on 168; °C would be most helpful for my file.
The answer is 6; °C
